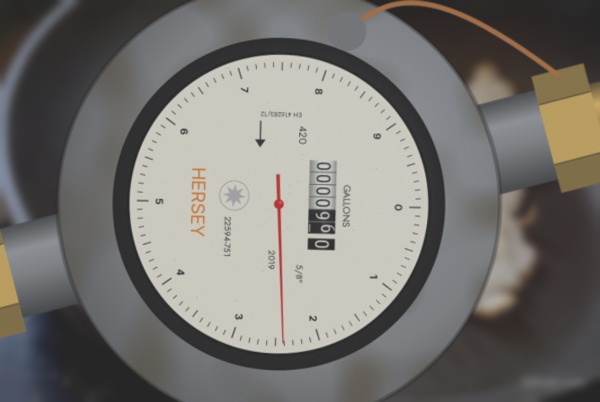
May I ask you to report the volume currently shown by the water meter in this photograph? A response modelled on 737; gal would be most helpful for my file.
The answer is 962.4; gal
